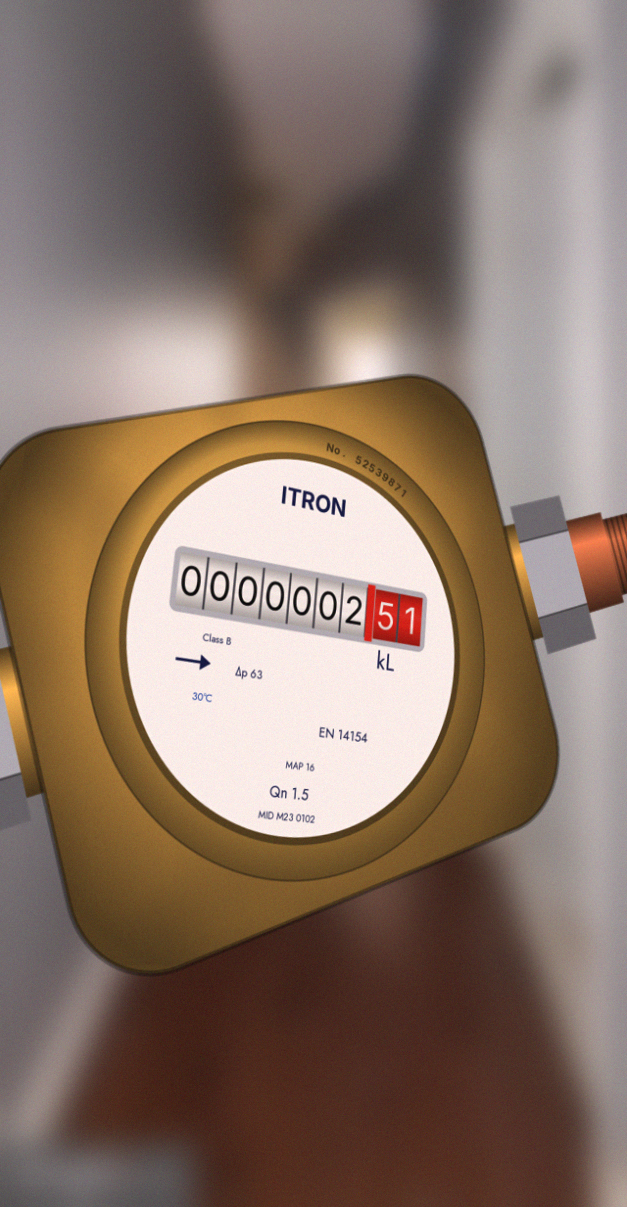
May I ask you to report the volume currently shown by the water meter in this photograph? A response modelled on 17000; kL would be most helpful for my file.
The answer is 2.51; kL
